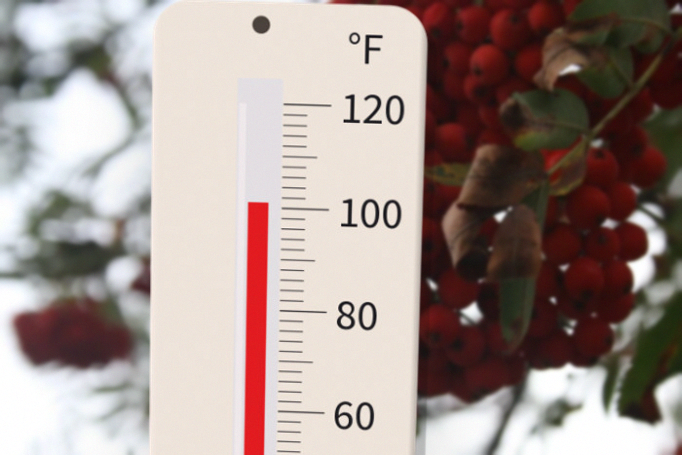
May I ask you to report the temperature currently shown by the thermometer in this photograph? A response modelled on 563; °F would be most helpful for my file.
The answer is 101; °F
